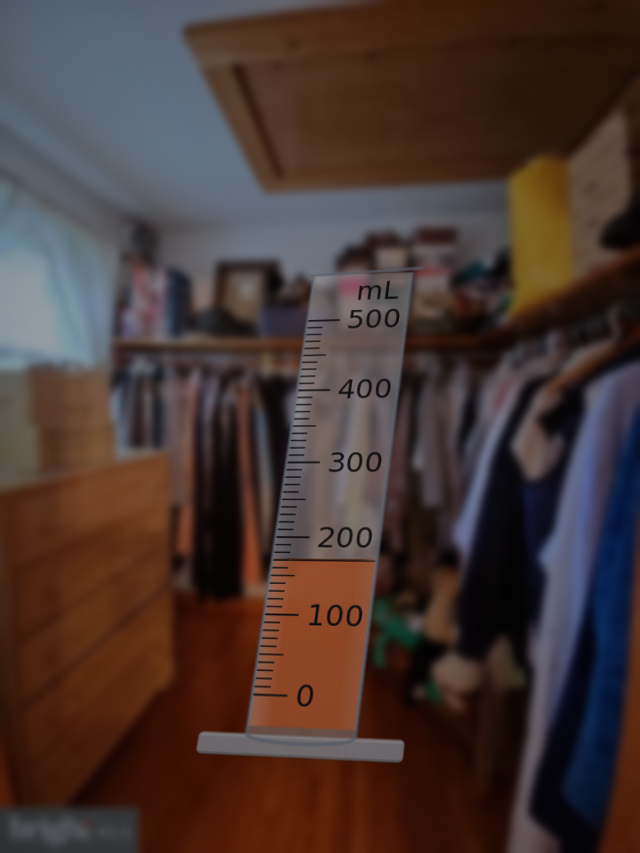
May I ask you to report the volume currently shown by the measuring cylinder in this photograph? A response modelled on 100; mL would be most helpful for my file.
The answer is 170; mL
